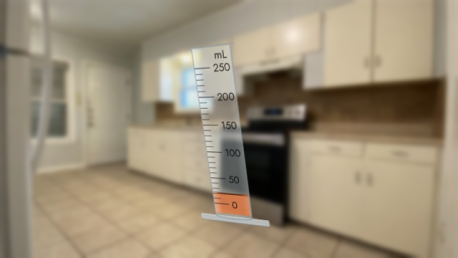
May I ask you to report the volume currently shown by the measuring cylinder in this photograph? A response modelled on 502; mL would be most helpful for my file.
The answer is 20; mL
